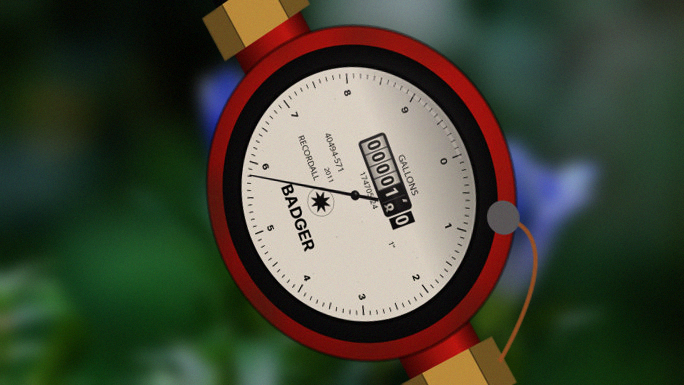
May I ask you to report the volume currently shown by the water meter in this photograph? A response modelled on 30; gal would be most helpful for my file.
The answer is 175.8; gal
